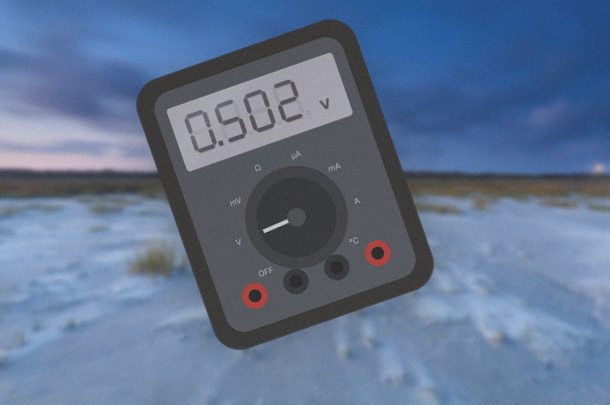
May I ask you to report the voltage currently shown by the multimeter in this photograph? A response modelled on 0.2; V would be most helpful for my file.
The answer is 0.502; V
